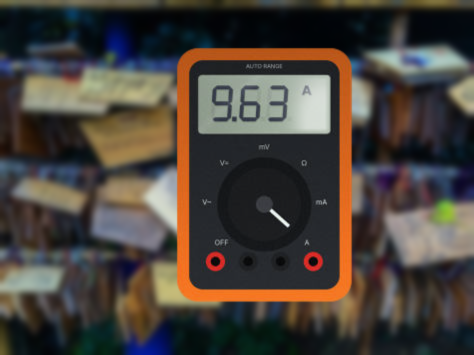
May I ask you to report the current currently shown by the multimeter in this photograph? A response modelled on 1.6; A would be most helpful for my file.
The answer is 9.63; A
